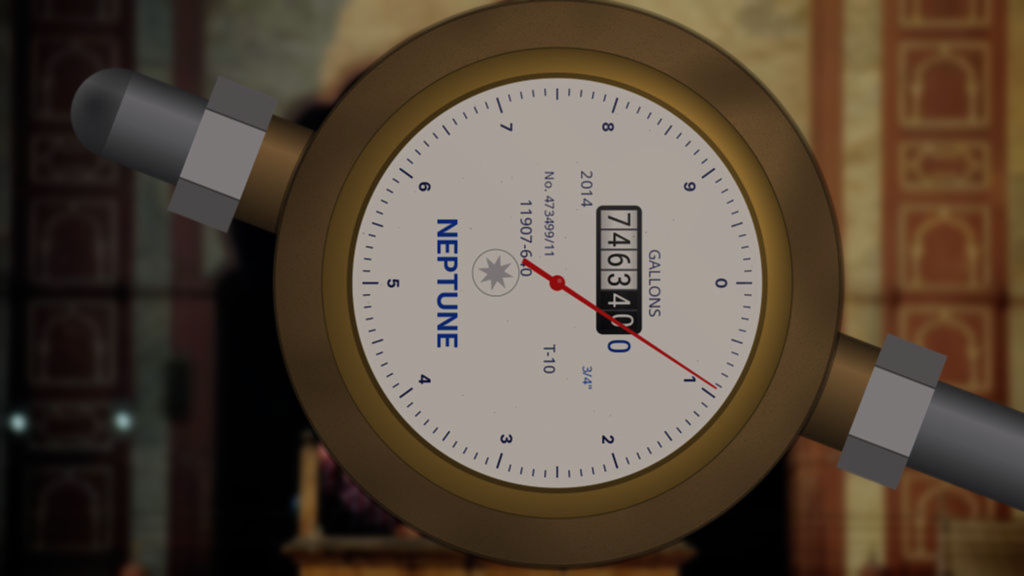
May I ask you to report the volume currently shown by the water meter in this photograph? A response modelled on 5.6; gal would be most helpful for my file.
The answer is 7463400.9; gal
